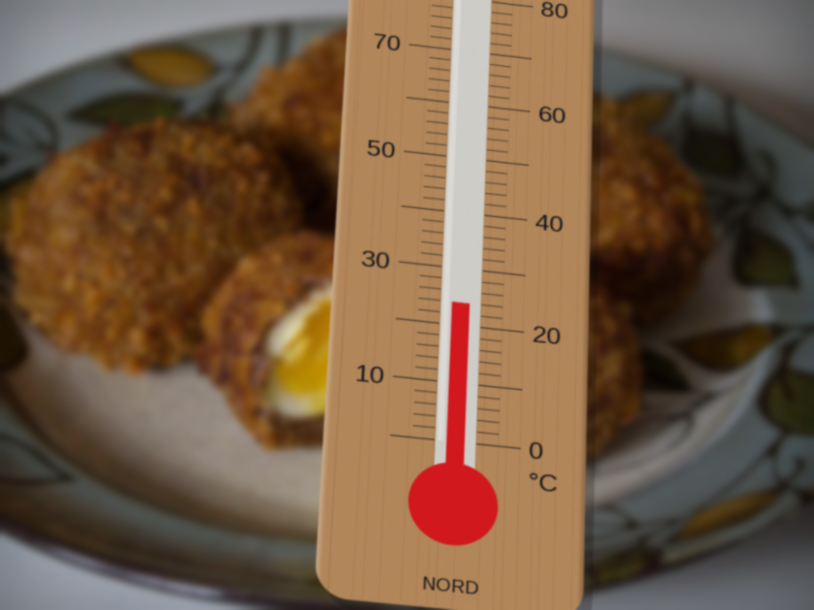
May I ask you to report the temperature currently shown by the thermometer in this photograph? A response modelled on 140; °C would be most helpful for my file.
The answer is 24; °C
